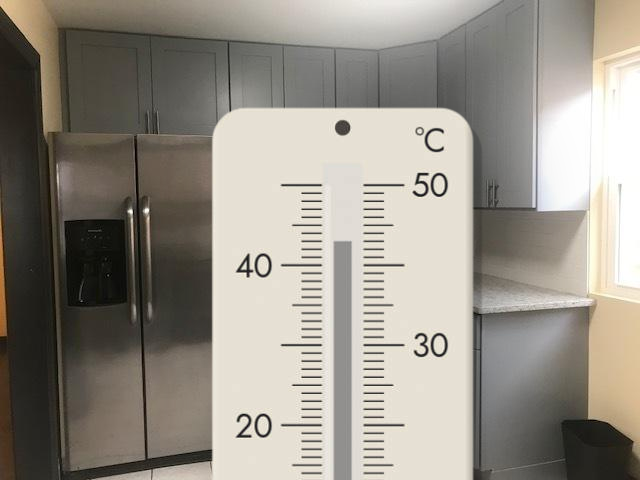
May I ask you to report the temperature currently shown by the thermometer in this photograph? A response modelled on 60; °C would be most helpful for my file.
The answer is 43; °C
